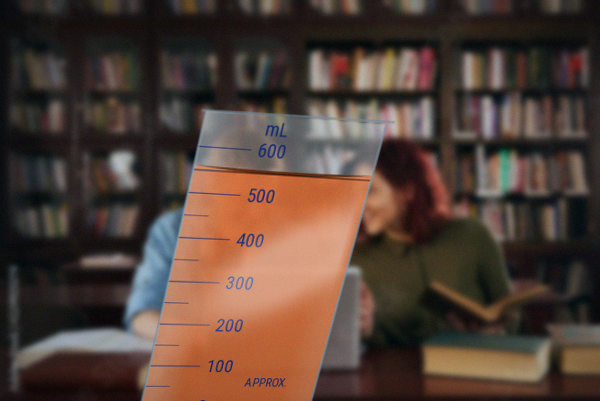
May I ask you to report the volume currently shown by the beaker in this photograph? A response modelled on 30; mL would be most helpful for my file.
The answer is 550; mL
